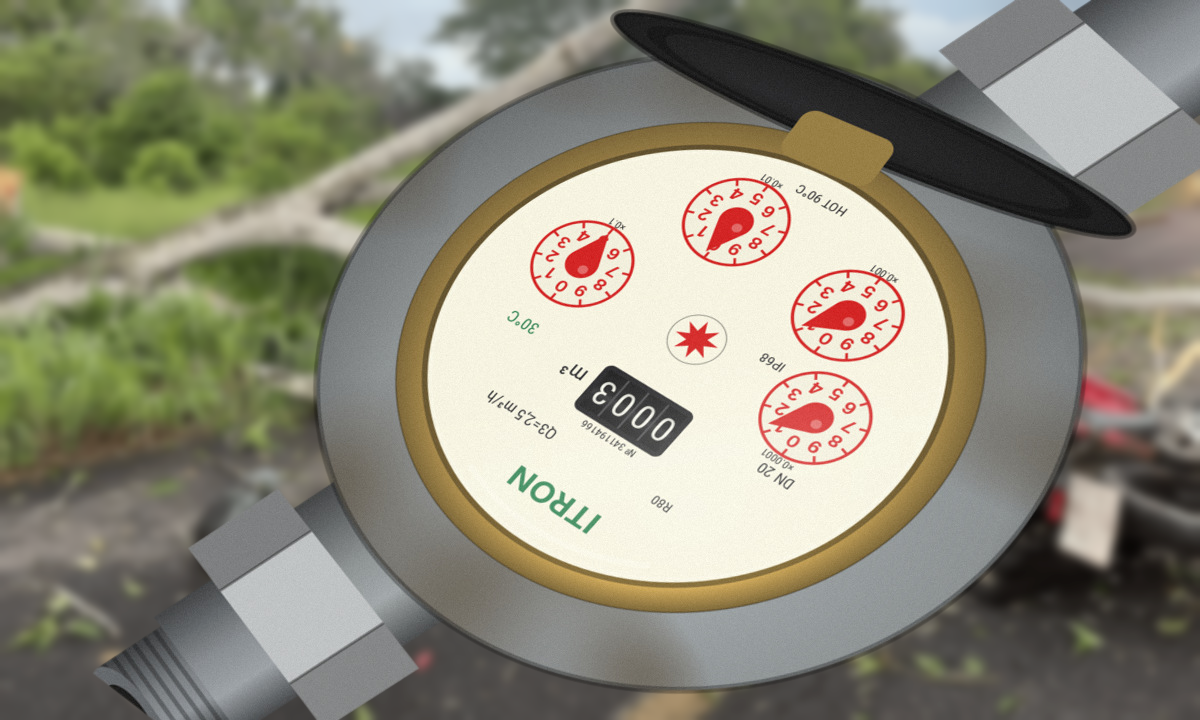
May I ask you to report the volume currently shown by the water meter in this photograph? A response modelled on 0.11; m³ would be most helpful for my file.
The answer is 3.5011; m³
